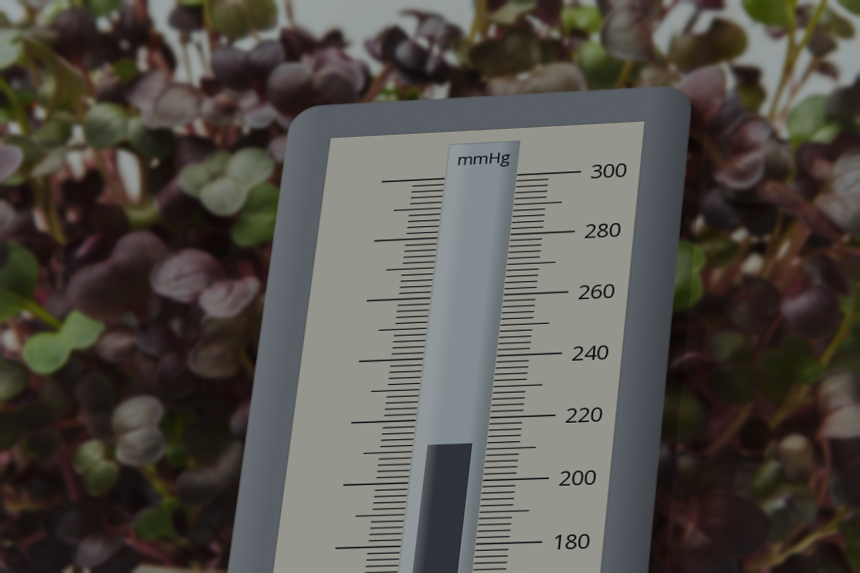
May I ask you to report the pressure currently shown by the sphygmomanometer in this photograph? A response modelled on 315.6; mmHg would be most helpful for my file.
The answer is 212; mmHg
